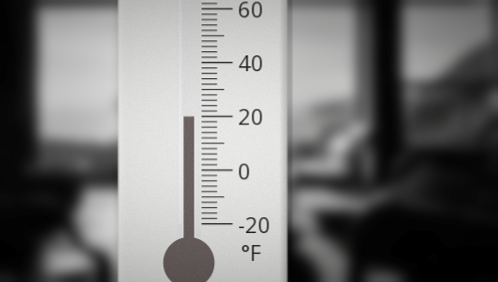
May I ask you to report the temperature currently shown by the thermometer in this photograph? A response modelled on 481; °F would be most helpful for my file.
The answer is 20; °F
